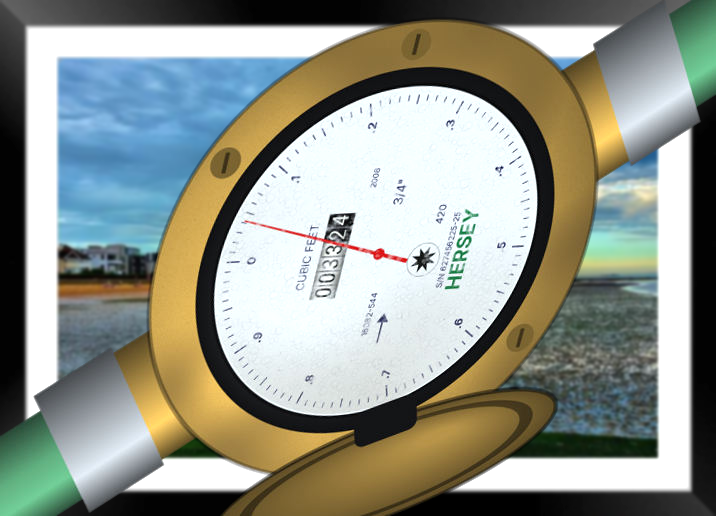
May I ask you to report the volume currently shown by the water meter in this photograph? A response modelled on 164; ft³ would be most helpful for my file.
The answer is 3324.04; ft³
